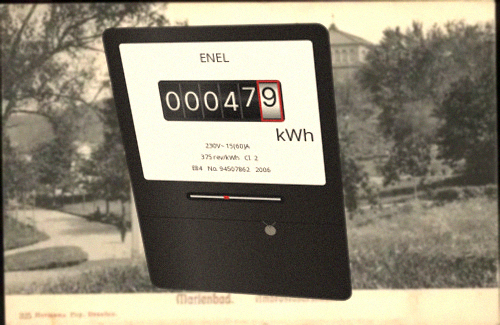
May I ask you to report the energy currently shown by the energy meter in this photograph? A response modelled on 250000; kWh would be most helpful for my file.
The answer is 47.9; kWh
